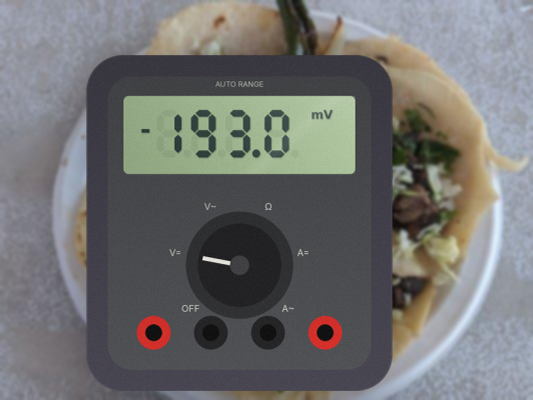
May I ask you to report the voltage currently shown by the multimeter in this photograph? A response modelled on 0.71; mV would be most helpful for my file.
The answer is -193.0; mV
